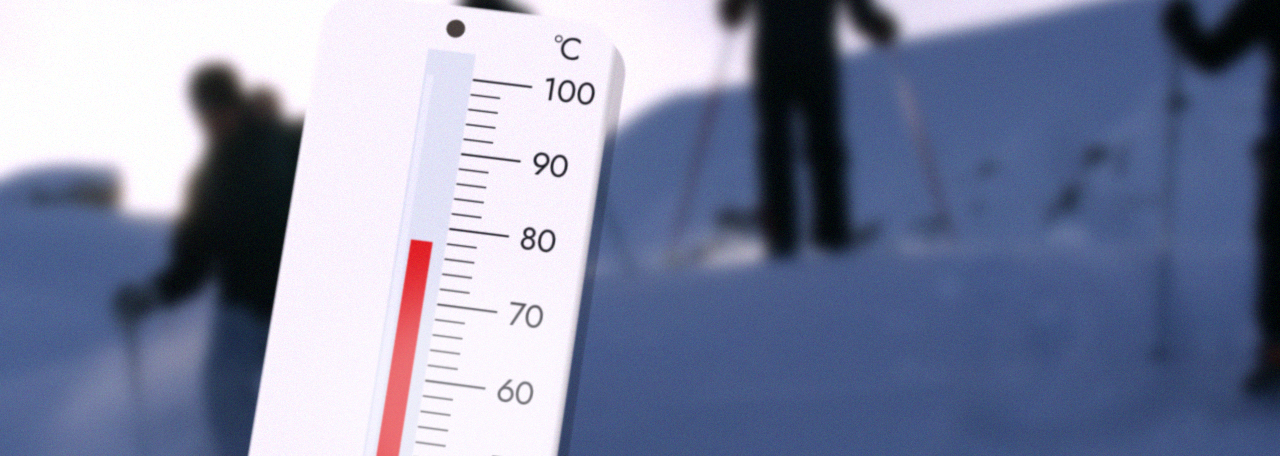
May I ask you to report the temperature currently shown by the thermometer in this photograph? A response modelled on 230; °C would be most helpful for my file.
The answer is 78; °C
